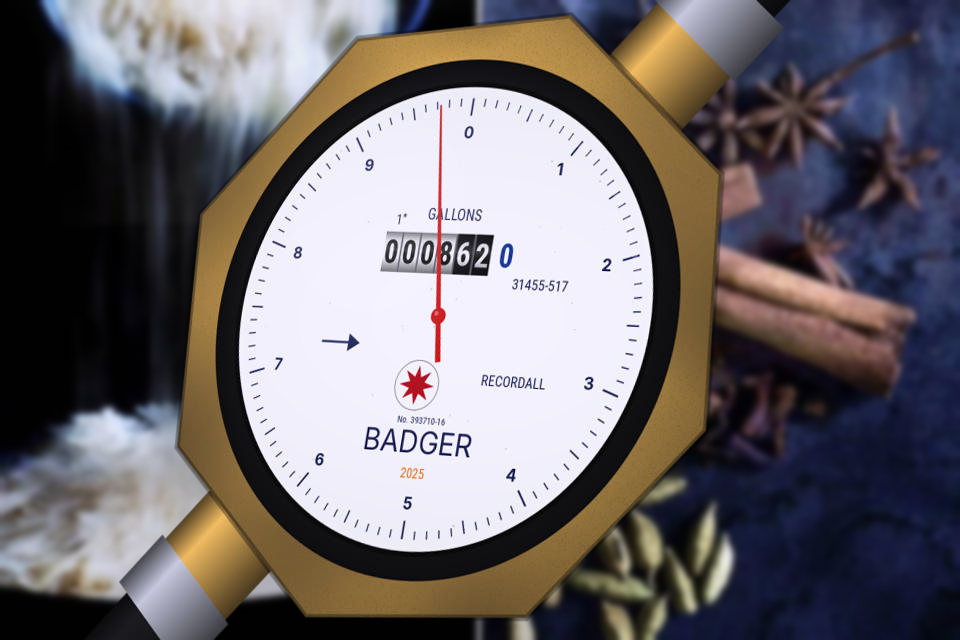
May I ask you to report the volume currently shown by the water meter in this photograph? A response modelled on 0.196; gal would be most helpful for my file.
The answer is 8619.7; gal
